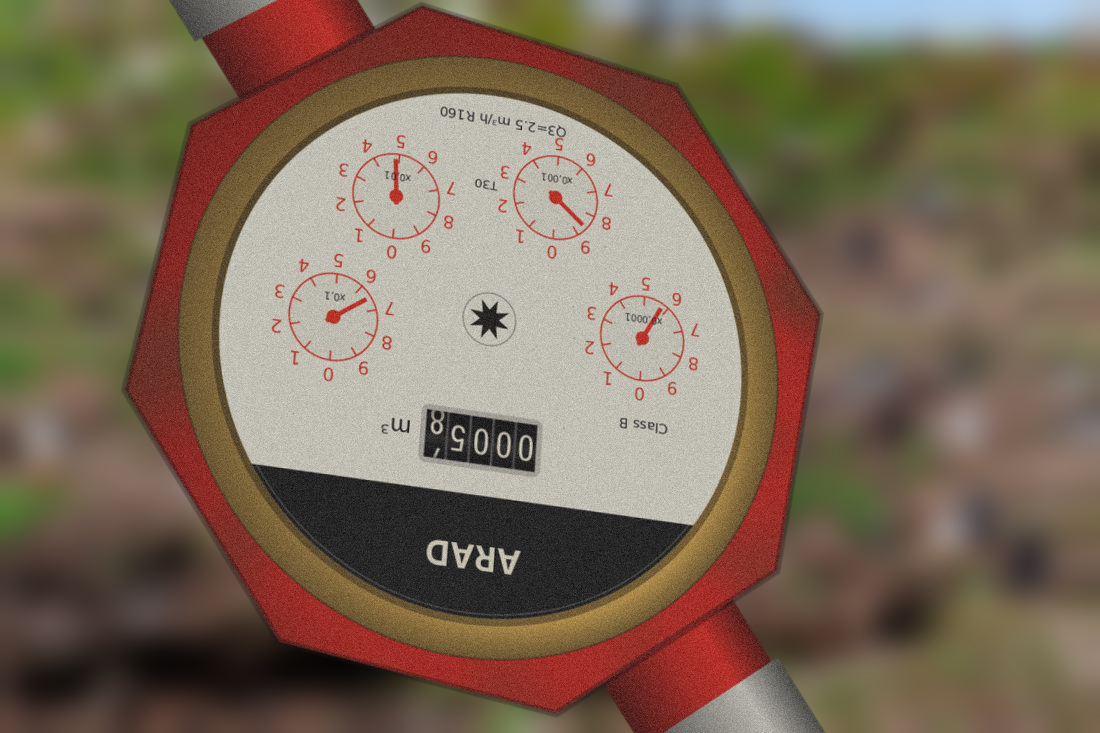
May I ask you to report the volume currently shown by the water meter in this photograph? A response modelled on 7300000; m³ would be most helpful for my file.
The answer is 57.6485; m³
